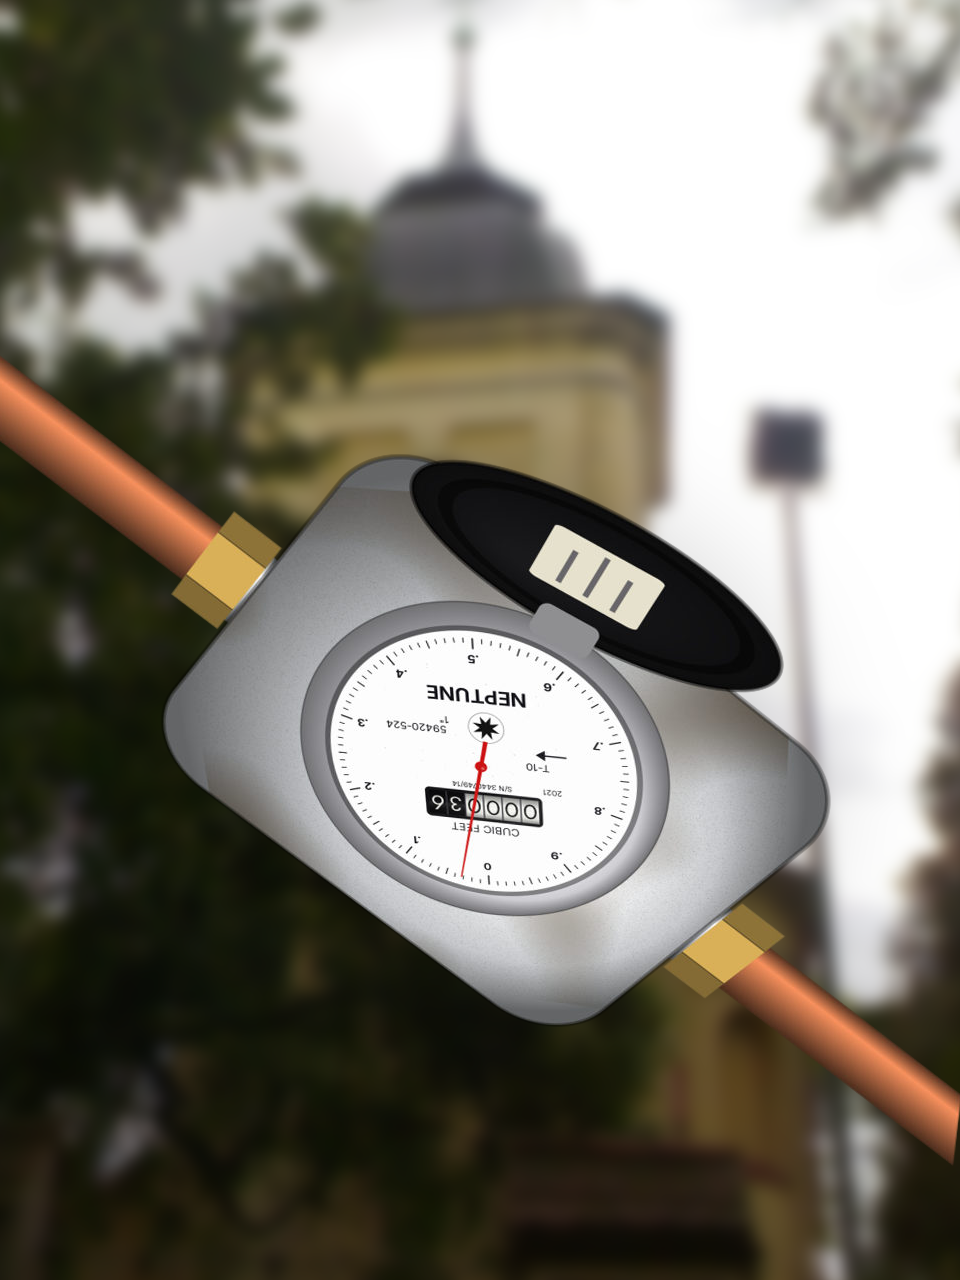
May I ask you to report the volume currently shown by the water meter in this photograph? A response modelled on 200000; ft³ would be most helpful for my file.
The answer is 36.03; ft³
